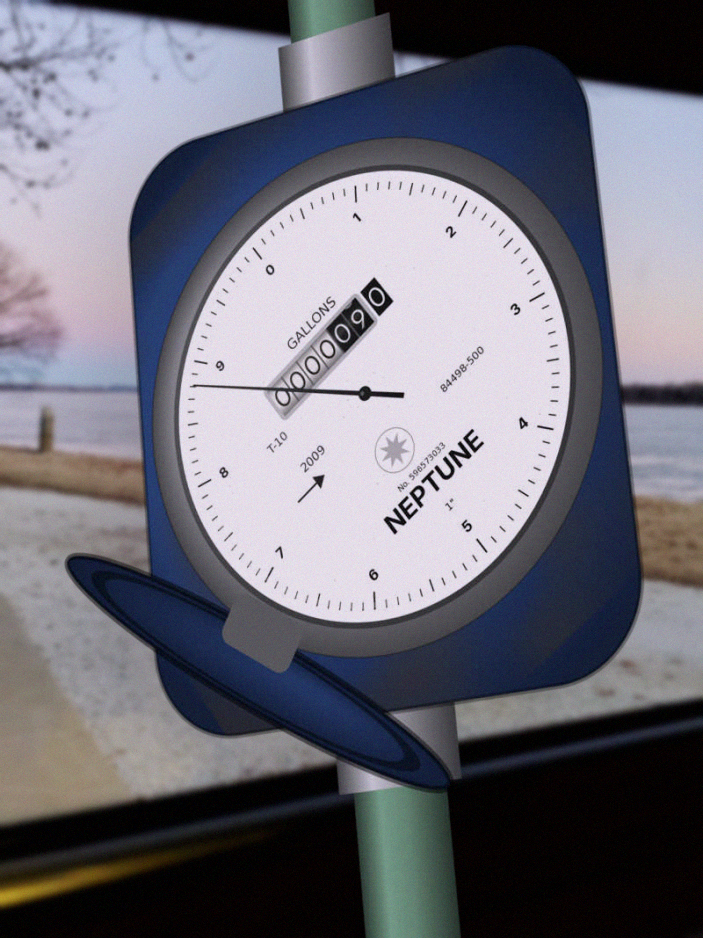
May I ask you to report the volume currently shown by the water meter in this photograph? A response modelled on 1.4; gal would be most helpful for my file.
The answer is 88.8; gal
